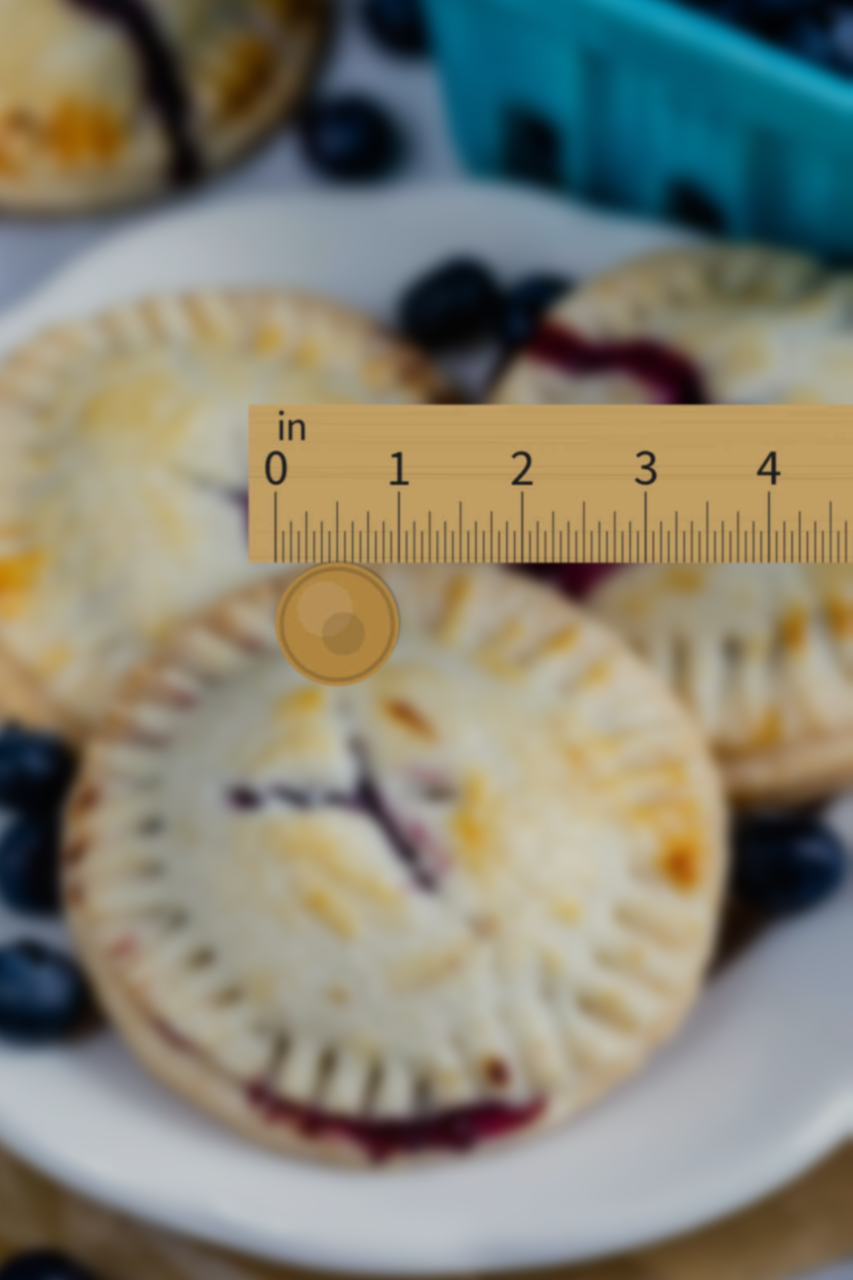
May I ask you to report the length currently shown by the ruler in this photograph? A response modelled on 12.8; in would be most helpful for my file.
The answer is 1; in
